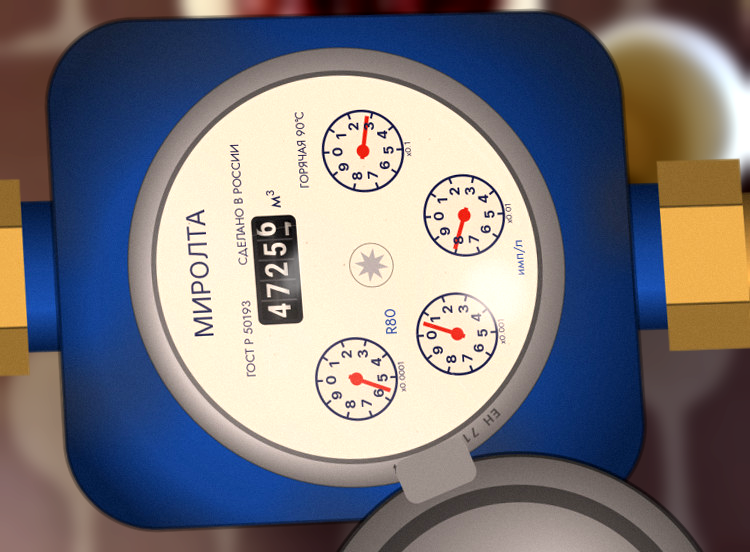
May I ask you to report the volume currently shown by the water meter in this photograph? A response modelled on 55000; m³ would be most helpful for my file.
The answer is 47256.2805; m³
